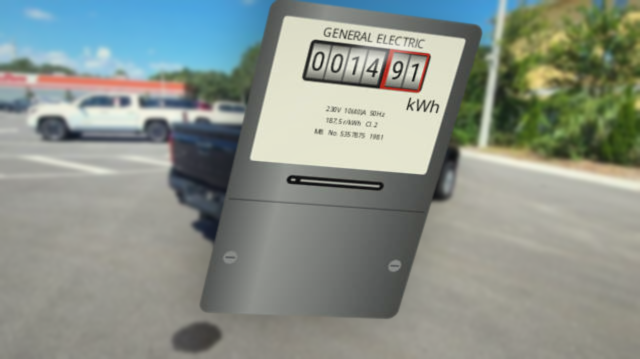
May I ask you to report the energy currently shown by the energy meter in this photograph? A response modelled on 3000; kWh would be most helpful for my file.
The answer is 14.91; kWh
